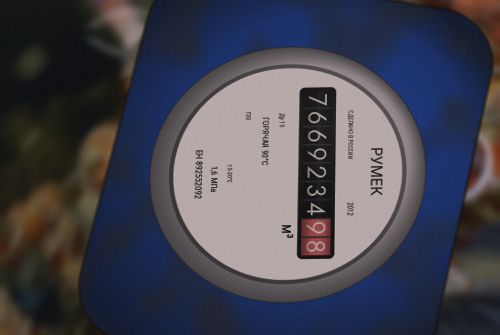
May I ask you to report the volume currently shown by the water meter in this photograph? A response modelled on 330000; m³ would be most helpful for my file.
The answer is 7669234.98; m³
